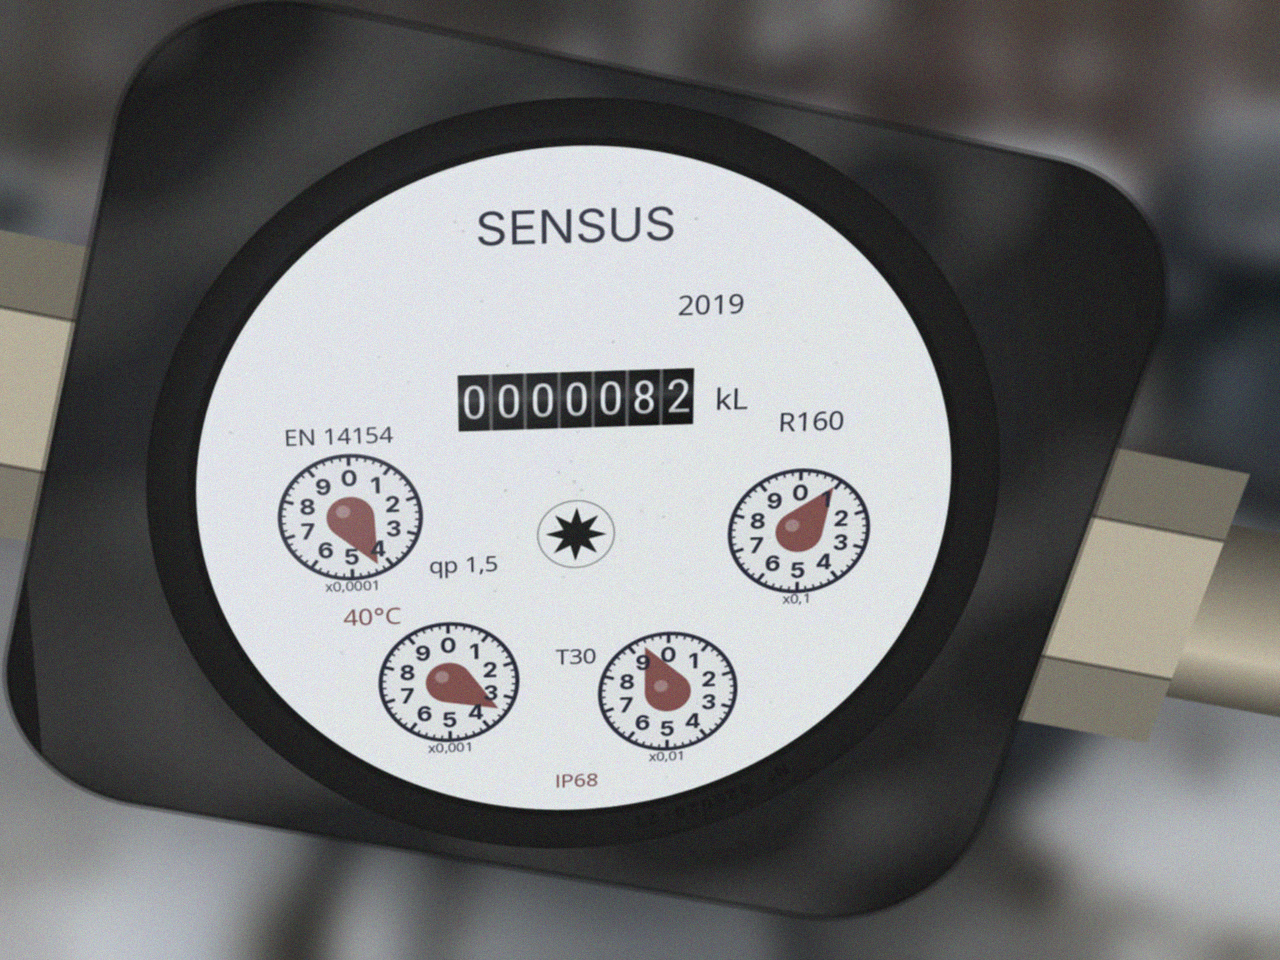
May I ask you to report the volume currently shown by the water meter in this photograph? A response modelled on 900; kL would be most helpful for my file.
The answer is 82.0934; kL
